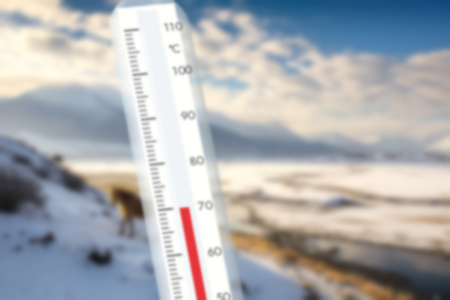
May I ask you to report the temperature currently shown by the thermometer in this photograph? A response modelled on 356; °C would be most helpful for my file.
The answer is 70; °C
